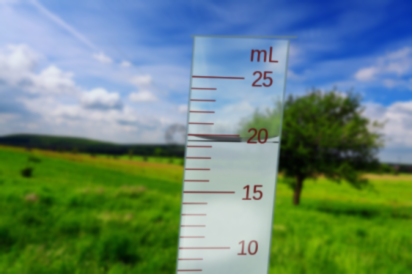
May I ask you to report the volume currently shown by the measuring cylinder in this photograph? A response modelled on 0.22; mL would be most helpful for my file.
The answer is 19.5; mL
